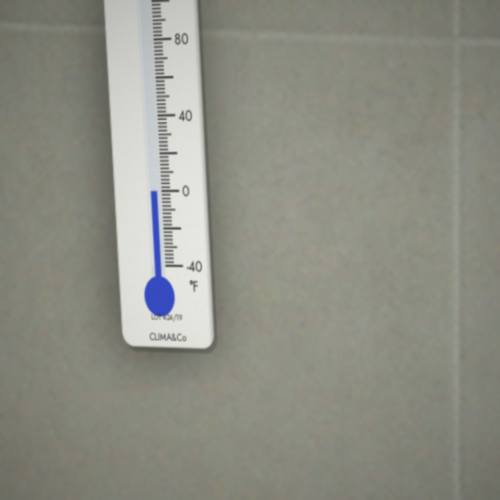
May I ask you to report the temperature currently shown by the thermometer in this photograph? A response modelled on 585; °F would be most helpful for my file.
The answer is 0; °F
